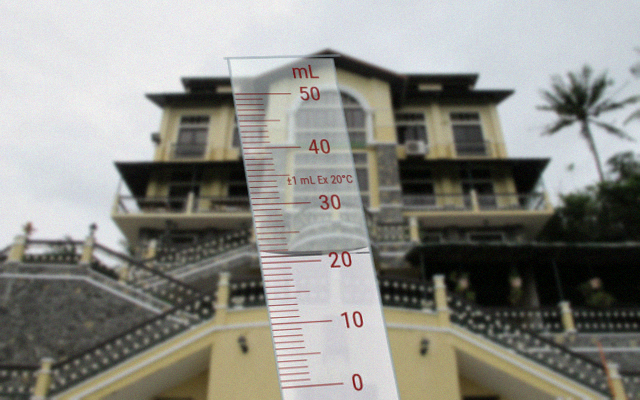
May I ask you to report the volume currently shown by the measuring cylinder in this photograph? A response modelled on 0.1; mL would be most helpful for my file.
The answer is 21; mL
